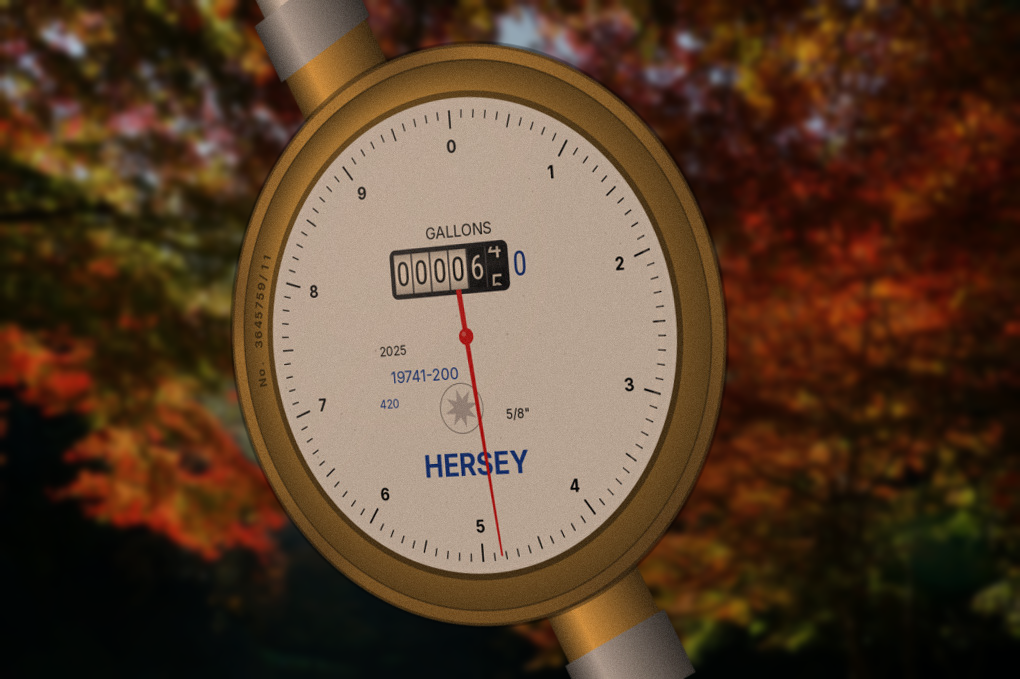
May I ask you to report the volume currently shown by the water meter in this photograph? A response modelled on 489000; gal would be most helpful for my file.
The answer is 644.8; gal
